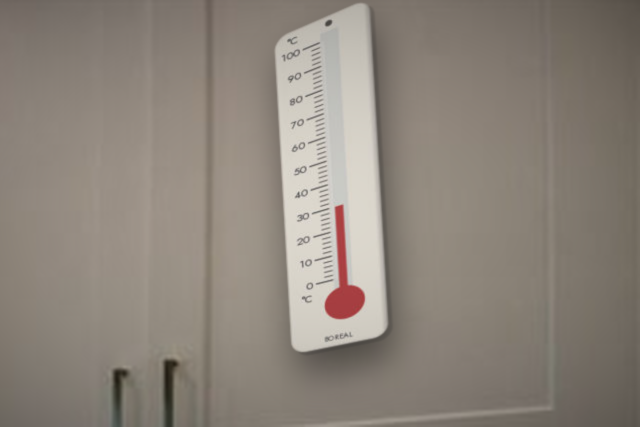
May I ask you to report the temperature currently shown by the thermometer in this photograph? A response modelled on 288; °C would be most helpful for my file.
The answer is 30; °C
